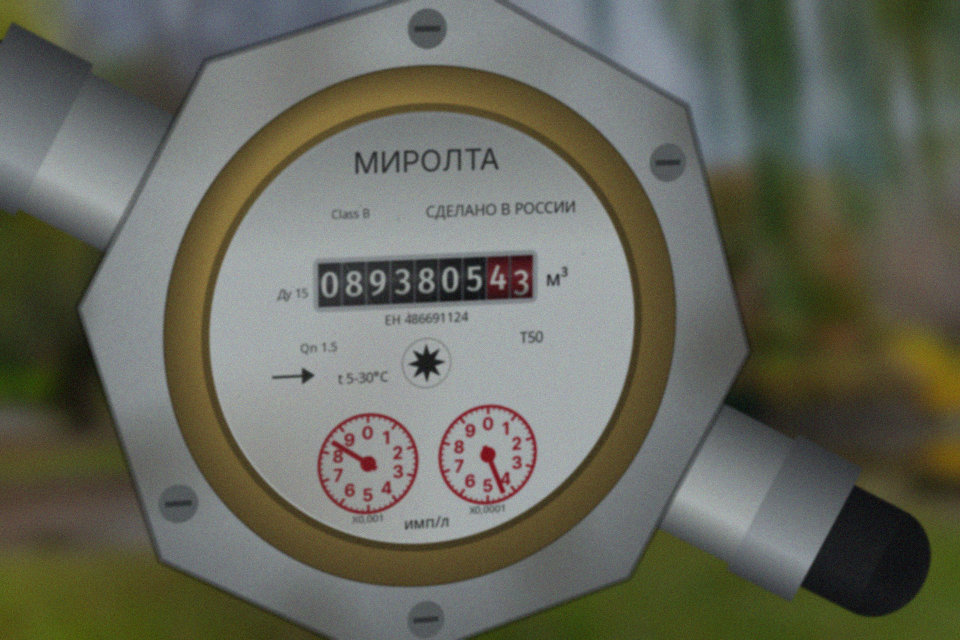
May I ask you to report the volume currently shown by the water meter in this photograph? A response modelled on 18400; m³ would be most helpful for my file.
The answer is 893805.4284; m³
